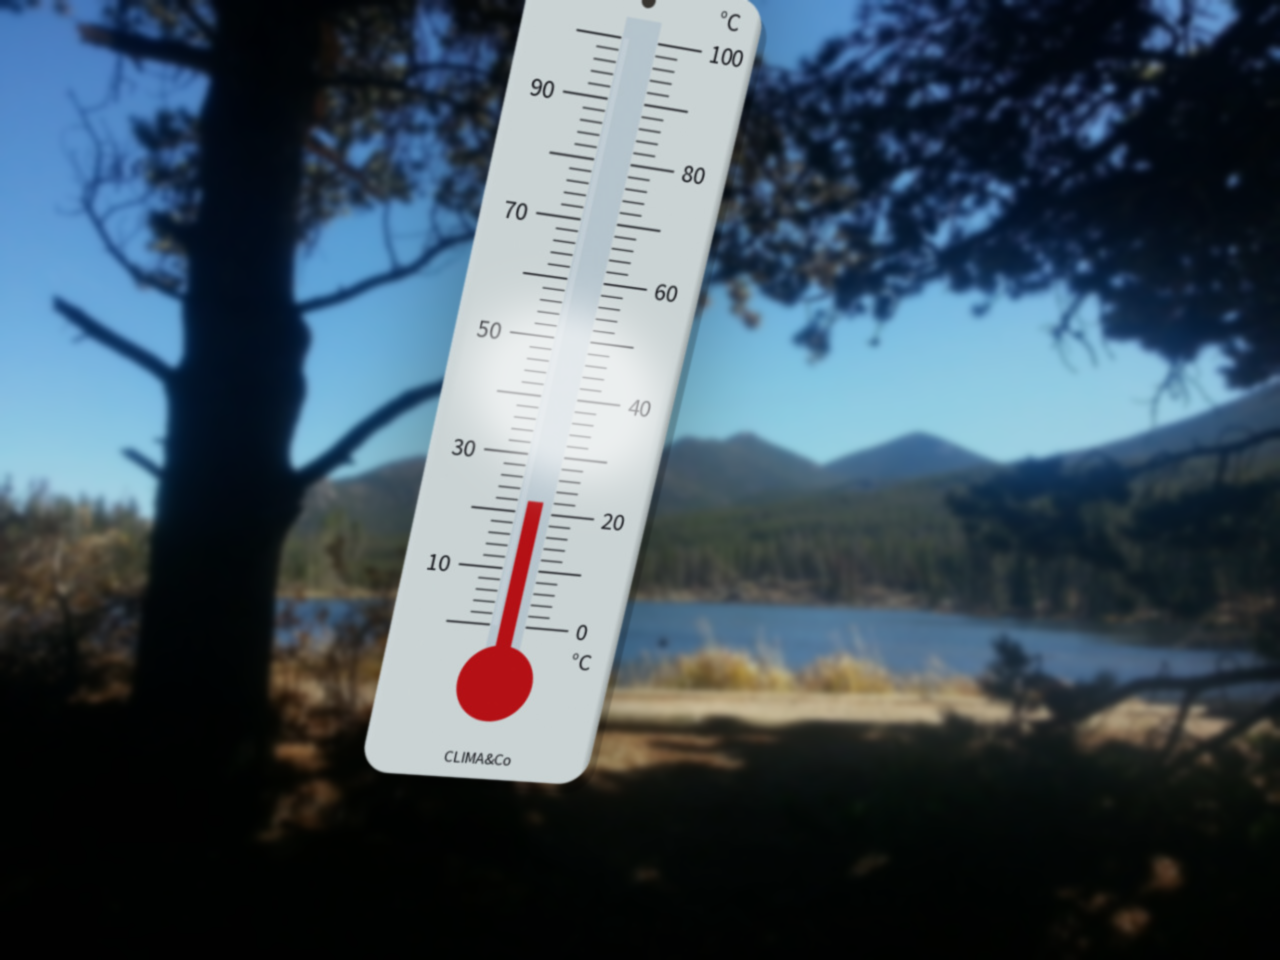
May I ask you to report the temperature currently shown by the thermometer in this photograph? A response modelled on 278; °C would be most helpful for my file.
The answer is 22; °C
